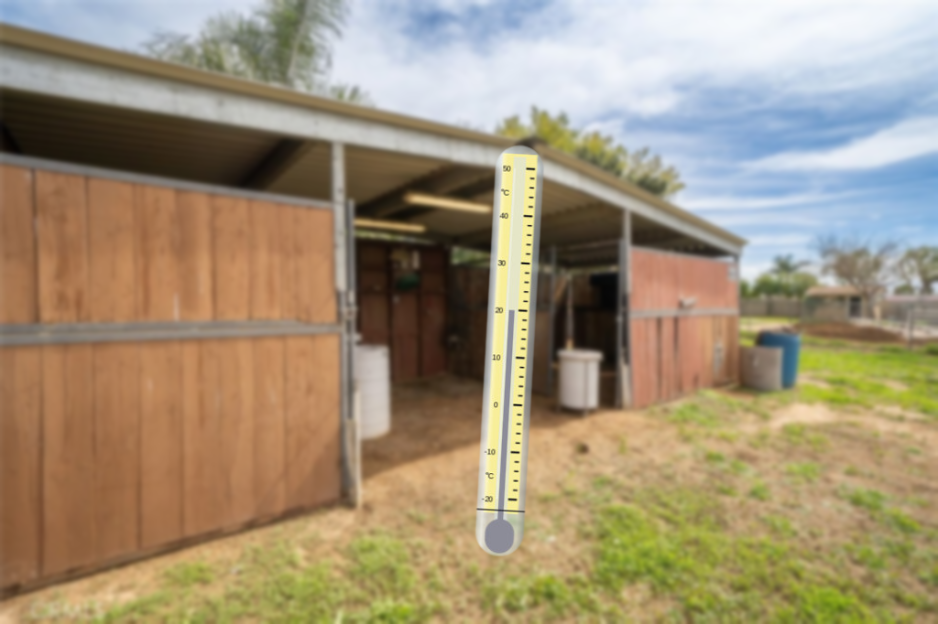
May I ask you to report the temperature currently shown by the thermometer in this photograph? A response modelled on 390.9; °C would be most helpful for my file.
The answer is 20; °C
